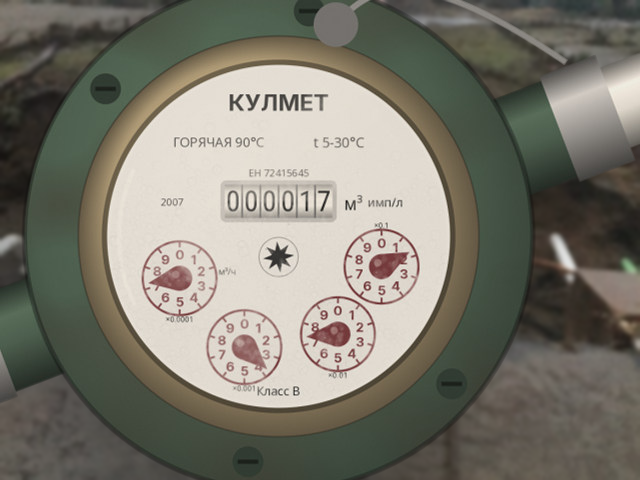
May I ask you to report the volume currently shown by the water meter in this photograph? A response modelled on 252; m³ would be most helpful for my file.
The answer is 17.1737; m³
